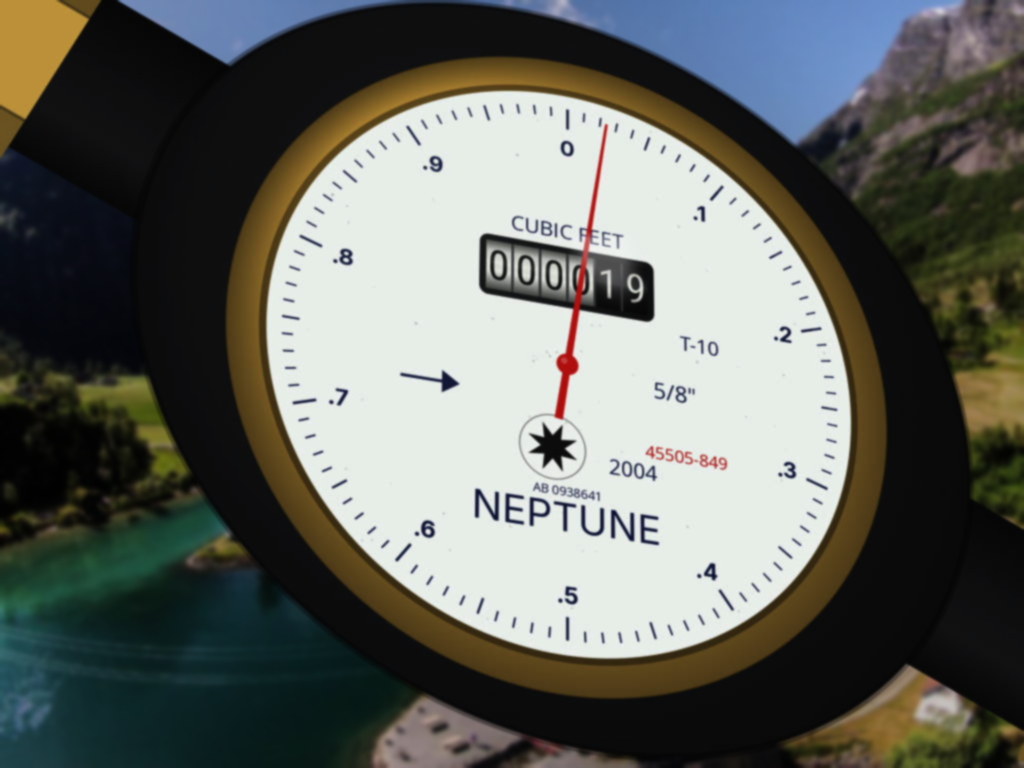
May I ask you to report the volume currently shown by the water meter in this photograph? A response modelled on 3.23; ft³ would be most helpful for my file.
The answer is 19.02; ft³
